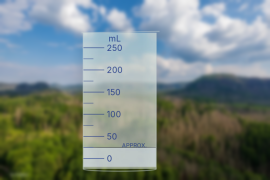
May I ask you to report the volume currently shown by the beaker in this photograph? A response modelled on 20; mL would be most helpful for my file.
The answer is 25; mL
